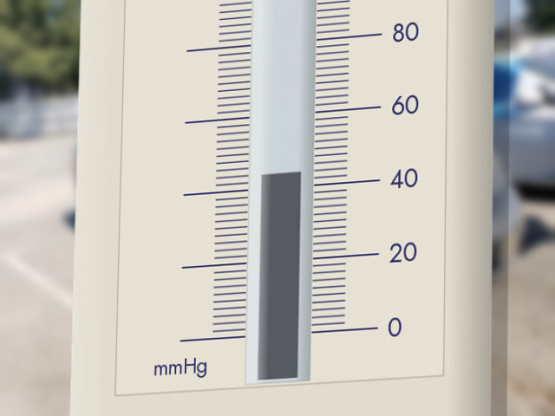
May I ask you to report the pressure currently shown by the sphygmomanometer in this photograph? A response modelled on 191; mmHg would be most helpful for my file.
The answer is 44; mmHg
